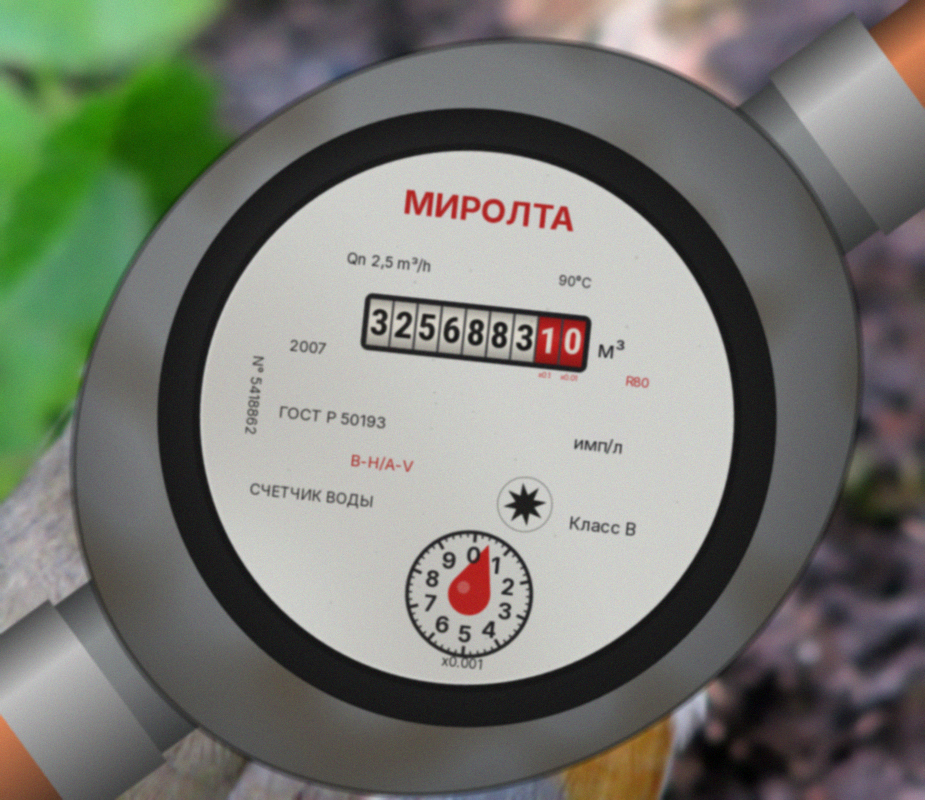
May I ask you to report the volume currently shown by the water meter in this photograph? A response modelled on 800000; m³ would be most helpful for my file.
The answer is 3256883.100; m³
